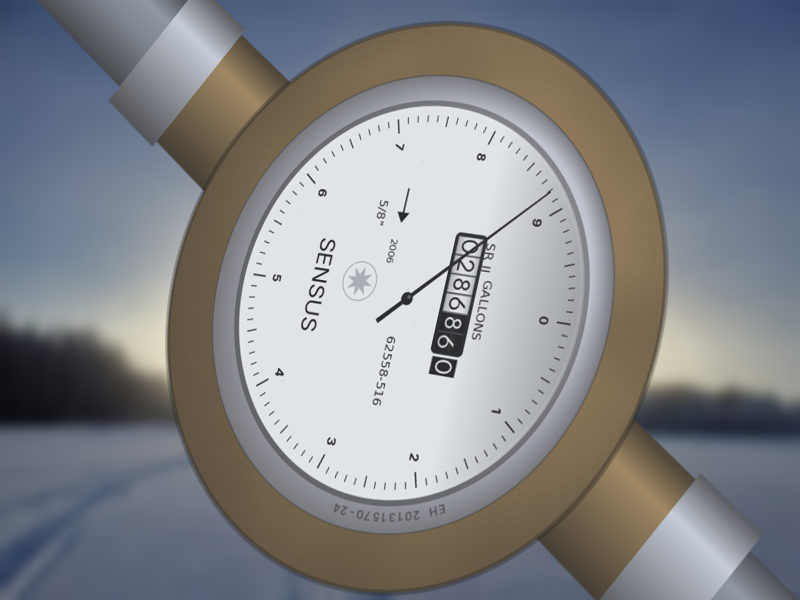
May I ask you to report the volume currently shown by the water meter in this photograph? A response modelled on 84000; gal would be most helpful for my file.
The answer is 286858.8; gal
